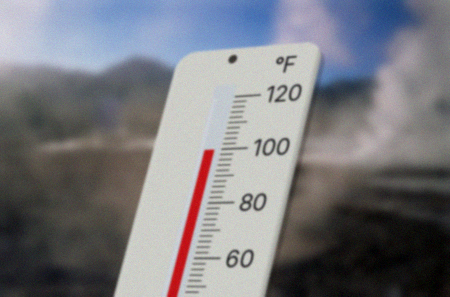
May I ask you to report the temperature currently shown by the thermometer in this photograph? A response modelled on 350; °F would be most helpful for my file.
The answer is 100; °F
